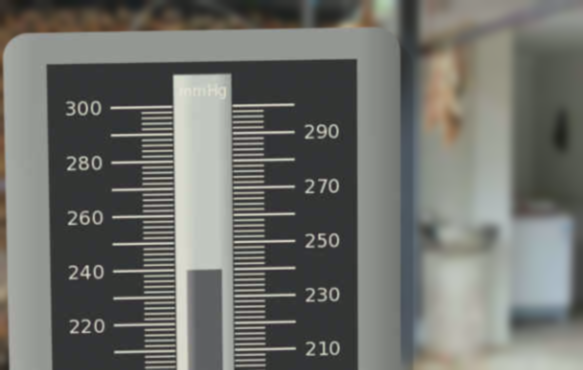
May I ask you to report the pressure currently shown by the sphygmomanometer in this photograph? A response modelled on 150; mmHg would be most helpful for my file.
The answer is 240; mmHg
